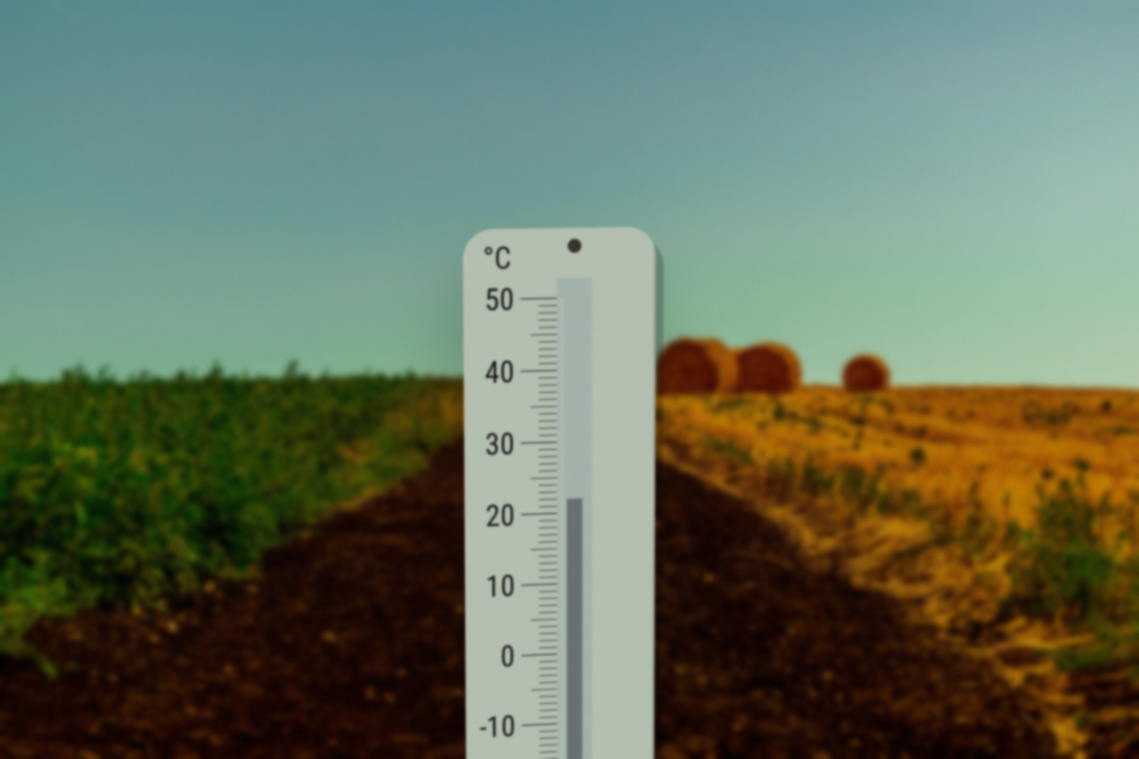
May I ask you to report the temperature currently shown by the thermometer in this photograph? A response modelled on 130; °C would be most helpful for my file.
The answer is 22; °C
